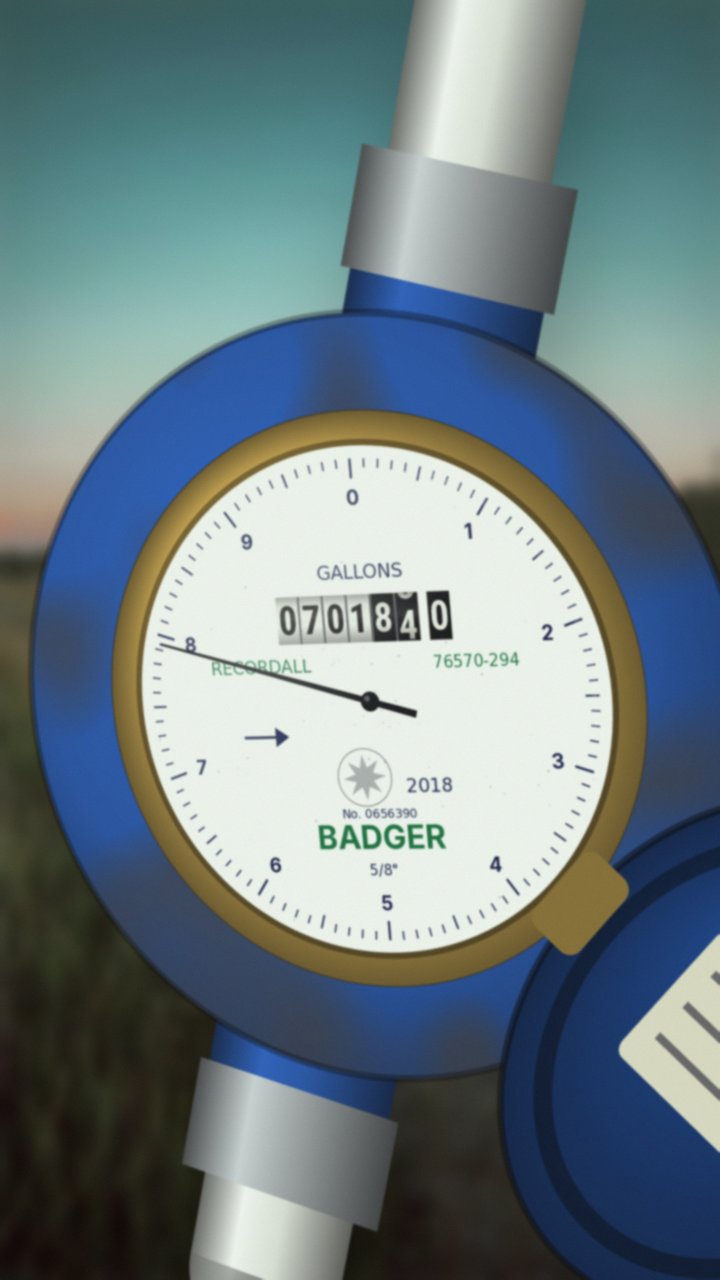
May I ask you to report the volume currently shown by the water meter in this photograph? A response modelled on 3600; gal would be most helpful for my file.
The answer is 701837.9; gal
